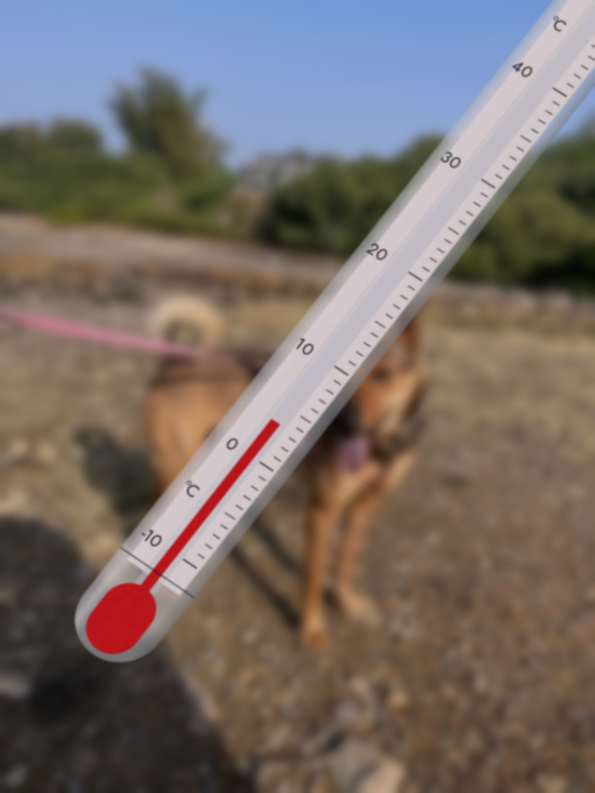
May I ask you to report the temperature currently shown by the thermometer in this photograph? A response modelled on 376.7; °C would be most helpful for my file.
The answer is 3.5; °C
